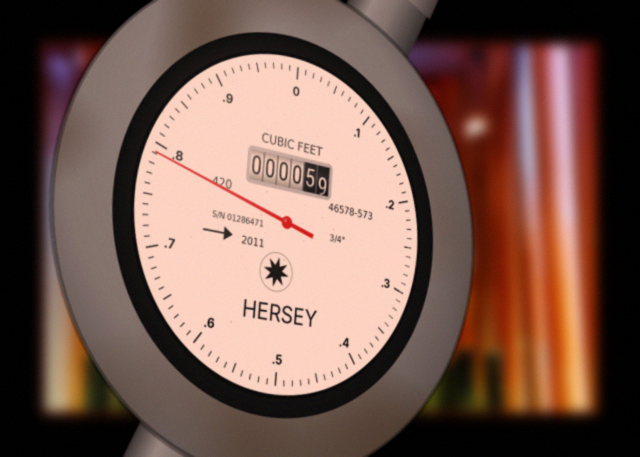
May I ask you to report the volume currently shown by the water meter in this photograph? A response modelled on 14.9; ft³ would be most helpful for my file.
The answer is 58.79; ft³
